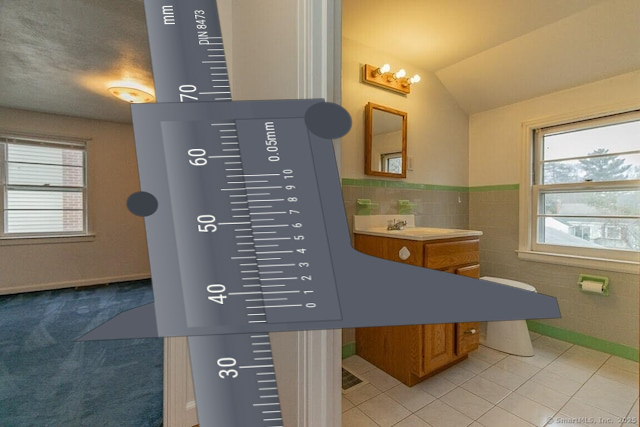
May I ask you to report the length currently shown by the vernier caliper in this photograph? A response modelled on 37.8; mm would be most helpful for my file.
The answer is 38.0; mm
